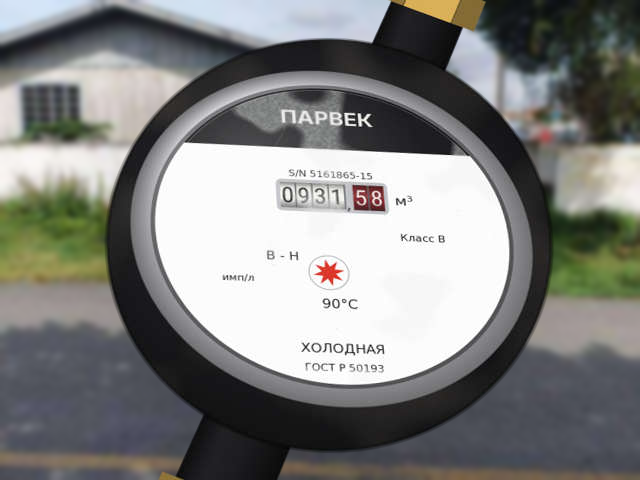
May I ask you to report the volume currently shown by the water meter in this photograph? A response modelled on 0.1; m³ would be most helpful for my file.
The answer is 931.58; m³
